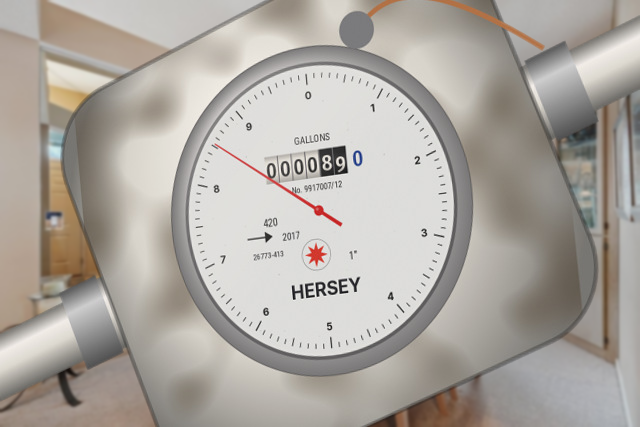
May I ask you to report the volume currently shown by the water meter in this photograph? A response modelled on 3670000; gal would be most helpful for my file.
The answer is 888.5; gal
